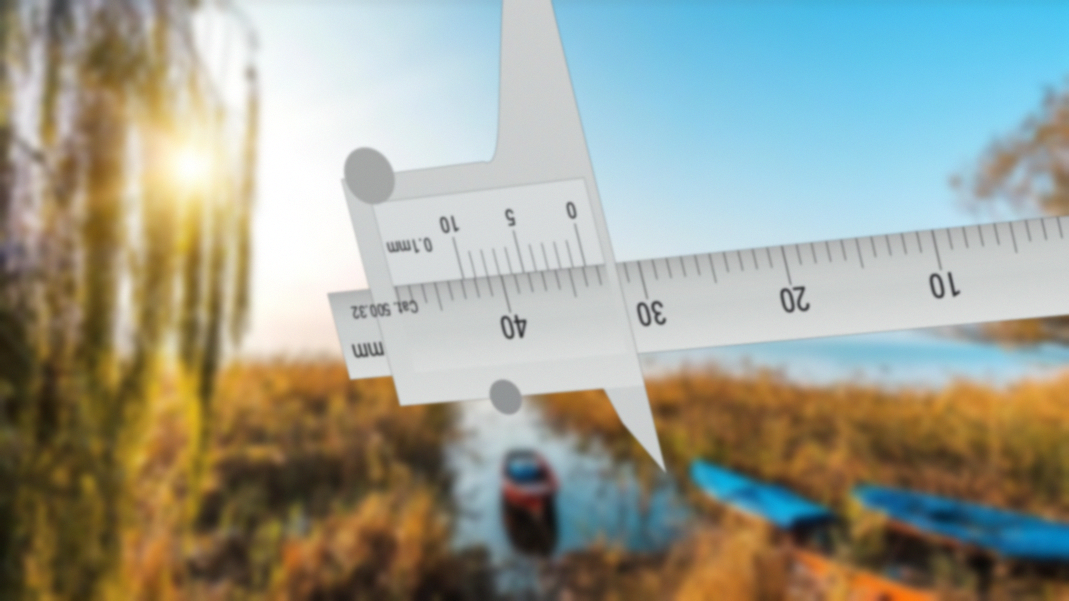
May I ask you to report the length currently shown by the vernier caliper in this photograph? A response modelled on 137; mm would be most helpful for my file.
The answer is 33.8; mm
